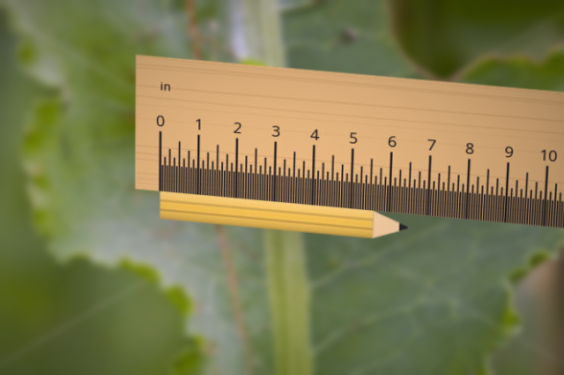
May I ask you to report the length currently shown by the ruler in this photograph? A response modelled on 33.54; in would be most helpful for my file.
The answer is 6.5; in
